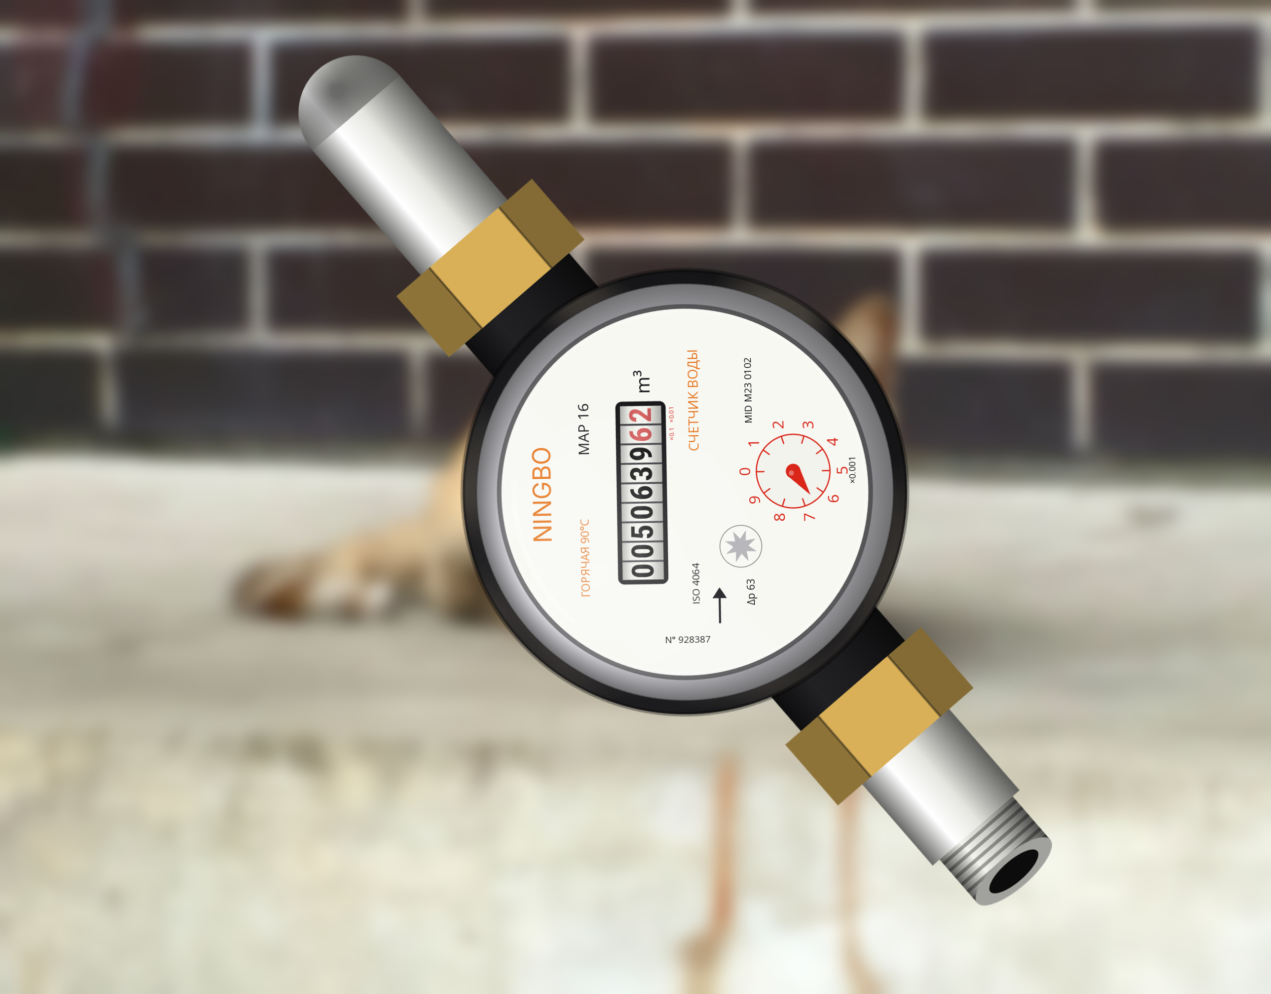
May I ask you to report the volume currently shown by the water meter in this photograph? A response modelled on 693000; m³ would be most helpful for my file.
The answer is 50639.626; m³
